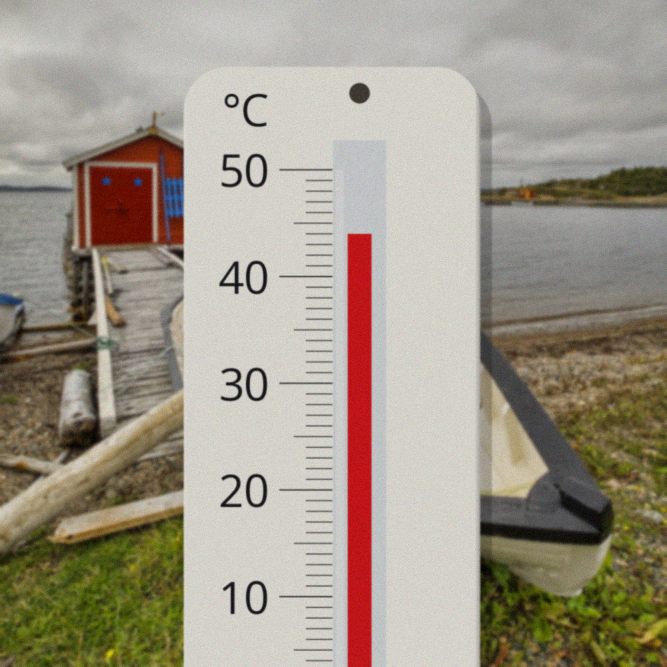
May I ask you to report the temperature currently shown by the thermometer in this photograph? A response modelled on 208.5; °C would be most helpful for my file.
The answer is 44; °C
